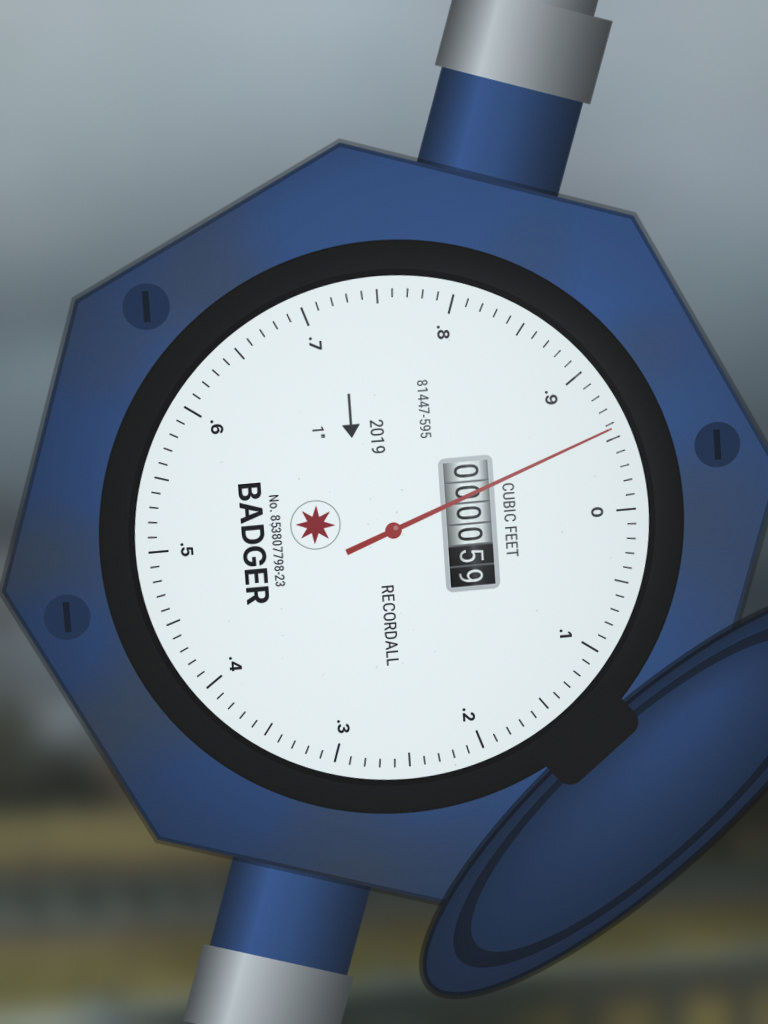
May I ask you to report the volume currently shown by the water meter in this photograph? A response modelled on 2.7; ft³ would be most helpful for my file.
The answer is 58.94; ft³
